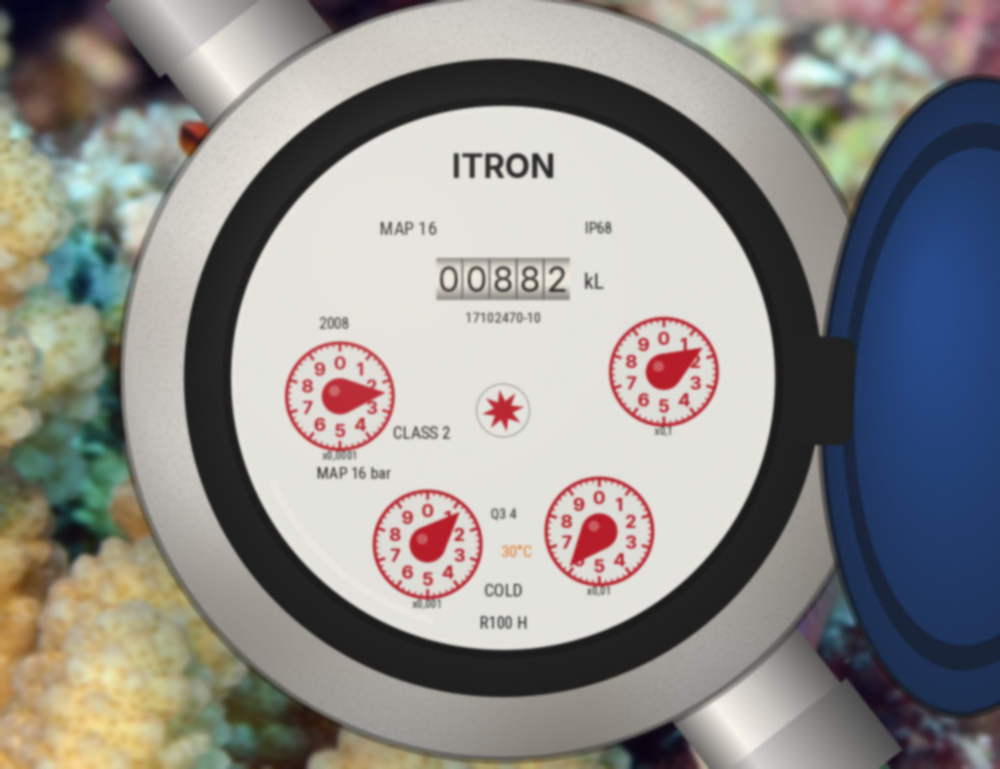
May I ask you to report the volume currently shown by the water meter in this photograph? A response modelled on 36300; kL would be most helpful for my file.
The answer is 882.1612; kL
